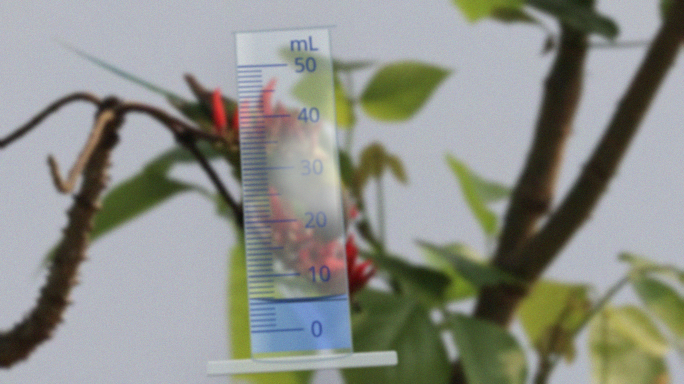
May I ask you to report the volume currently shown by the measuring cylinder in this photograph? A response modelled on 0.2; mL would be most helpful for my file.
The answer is 5; mL
